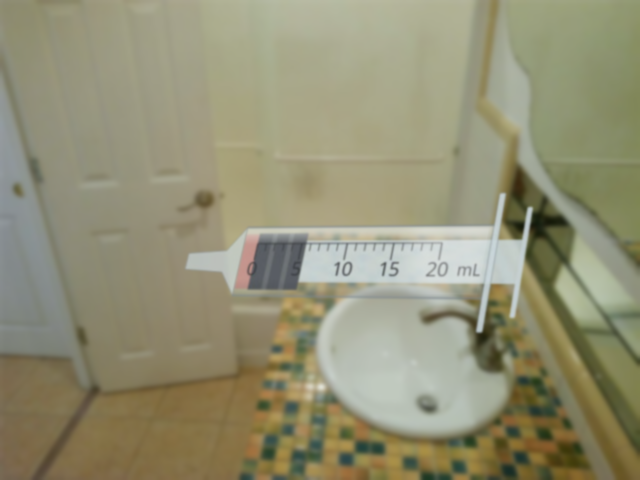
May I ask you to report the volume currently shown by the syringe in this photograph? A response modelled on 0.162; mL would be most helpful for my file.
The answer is 0; mL
